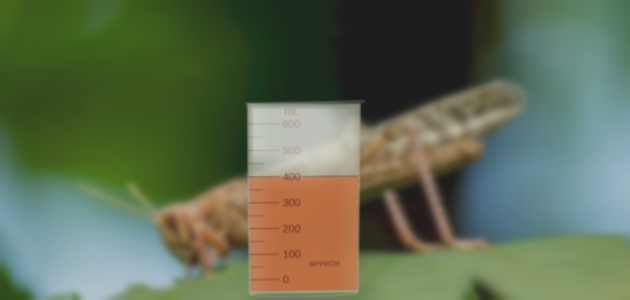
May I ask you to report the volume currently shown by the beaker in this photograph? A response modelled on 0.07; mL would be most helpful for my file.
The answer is 400; mL
